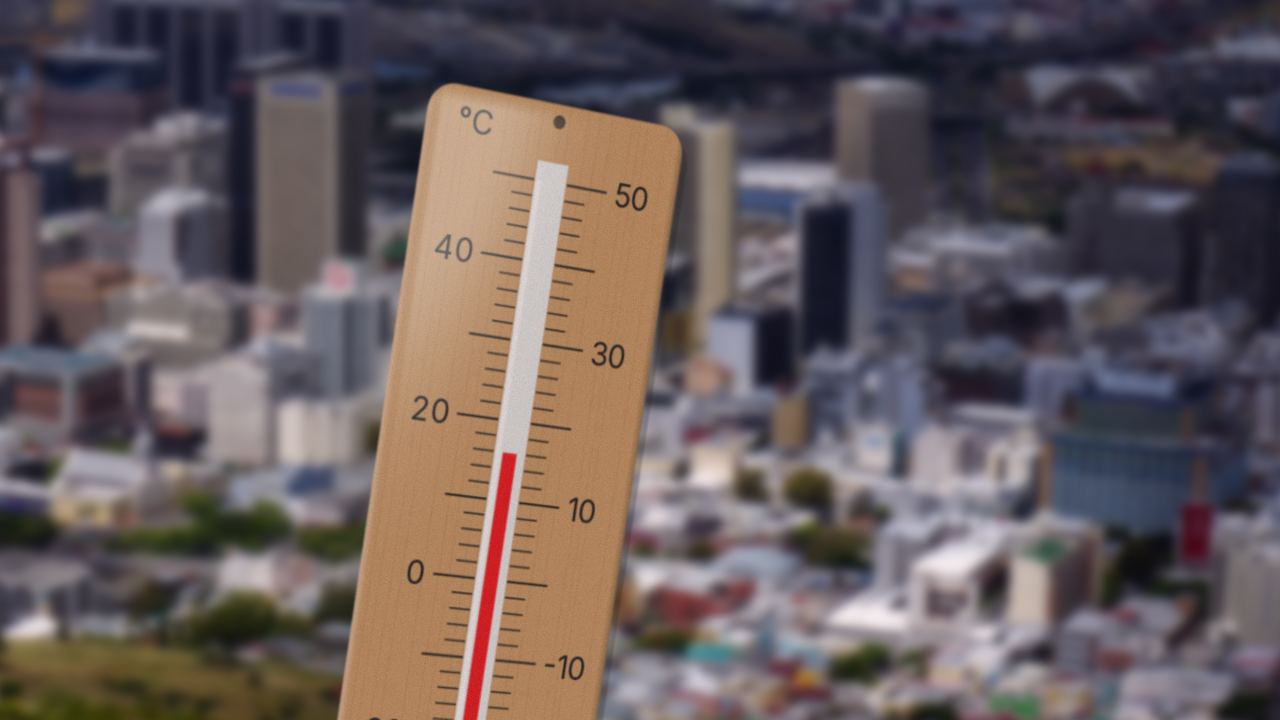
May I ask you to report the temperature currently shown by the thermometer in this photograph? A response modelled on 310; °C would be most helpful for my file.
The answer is 16; °C
